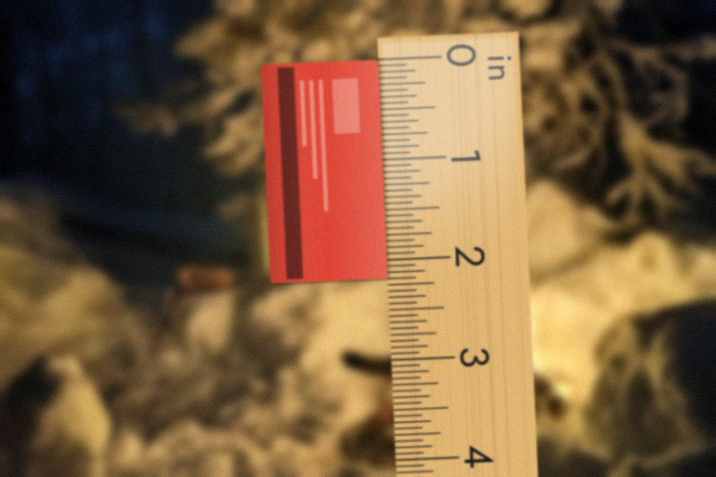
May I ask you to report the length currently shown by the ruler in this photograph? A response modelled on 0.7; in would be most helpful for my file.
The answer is 2.1875; in
